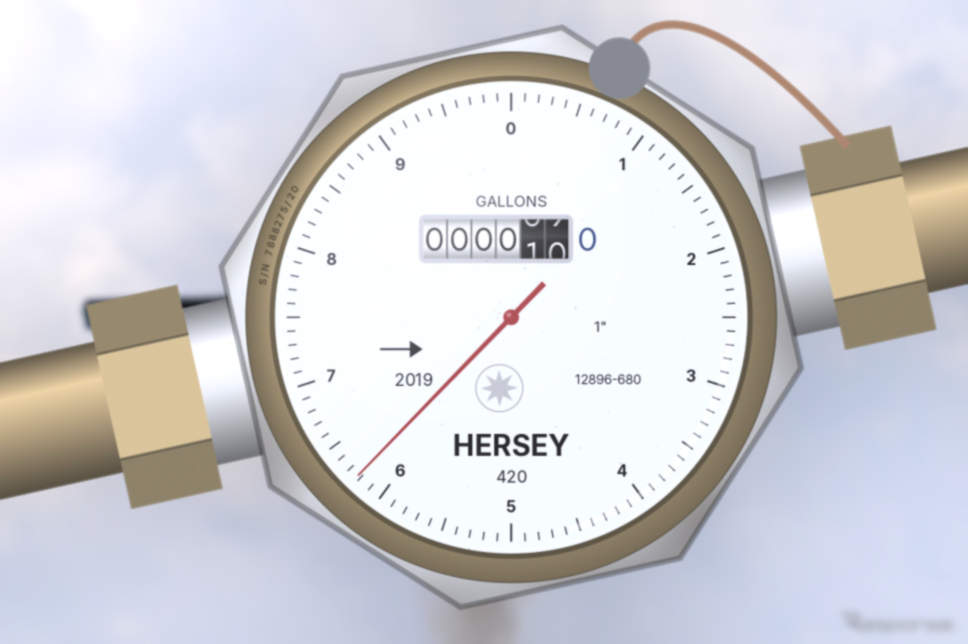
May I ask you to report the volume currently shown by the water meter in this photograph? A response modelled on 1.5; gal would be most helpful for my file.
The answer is 96.2; gal
